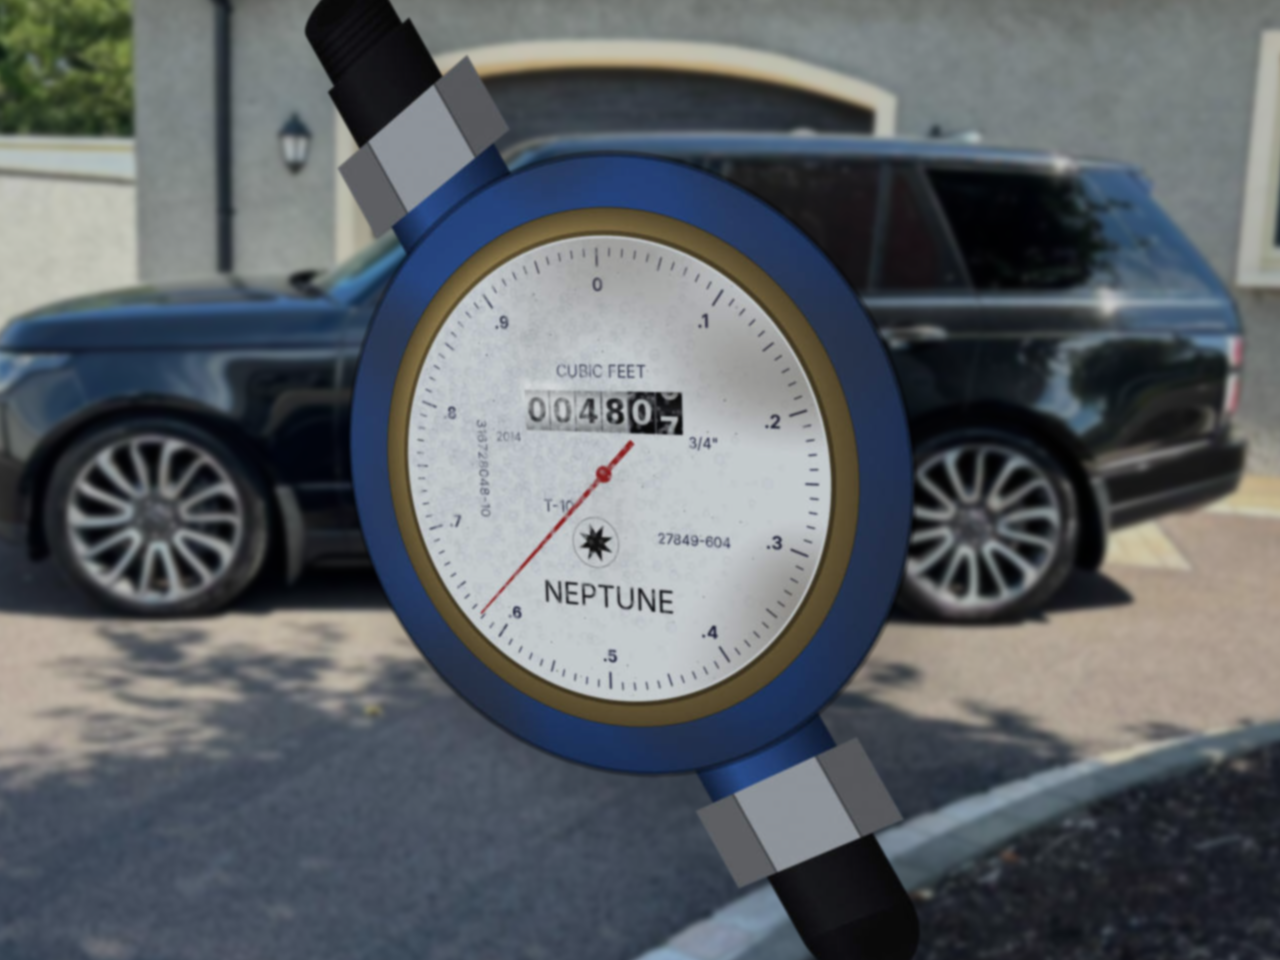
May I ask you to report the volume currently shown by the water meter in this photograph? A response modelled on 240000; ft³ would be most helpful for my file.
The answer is 4806.62; ft³
